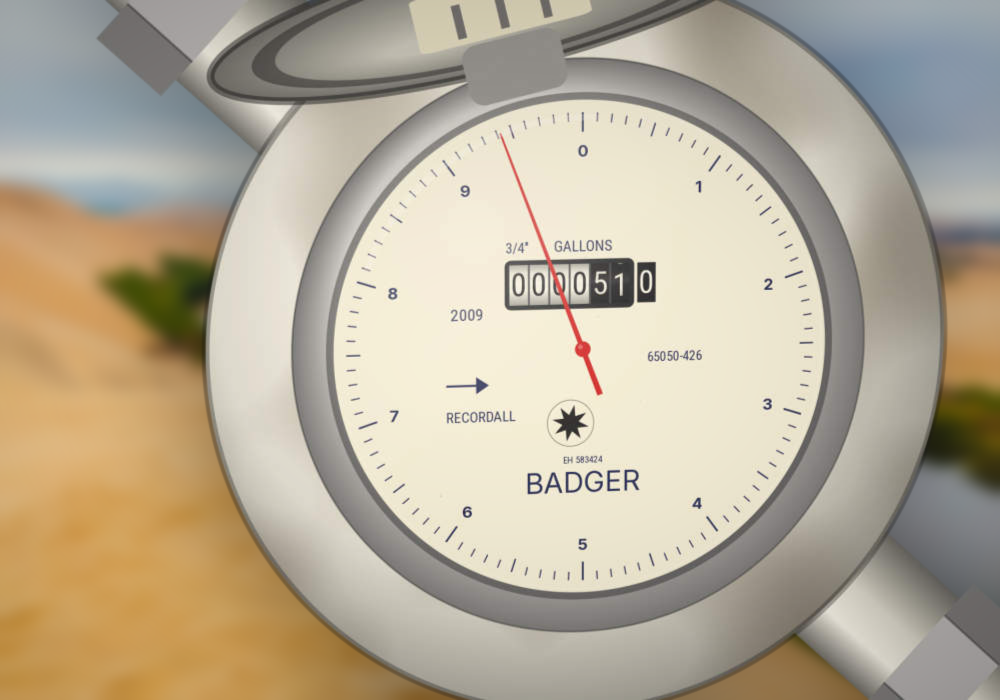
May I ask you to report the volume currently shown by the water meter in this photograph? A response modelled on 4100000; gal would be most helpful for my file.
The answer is 509.4; gal
